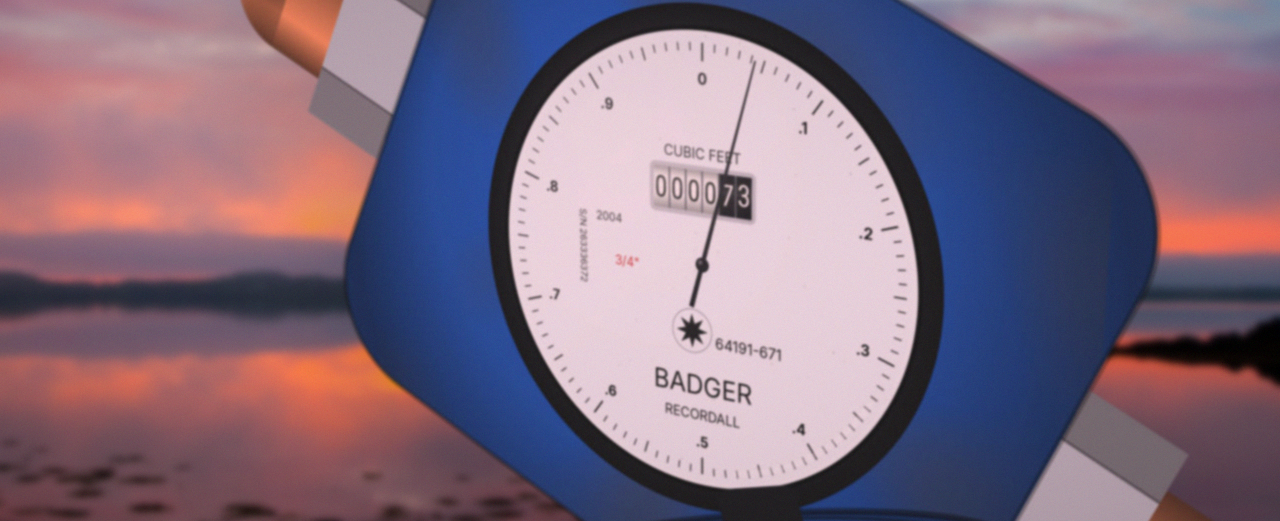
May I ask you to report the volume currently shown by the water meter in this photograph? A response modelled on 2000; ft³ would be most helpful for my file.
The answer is 73.04; ft³
